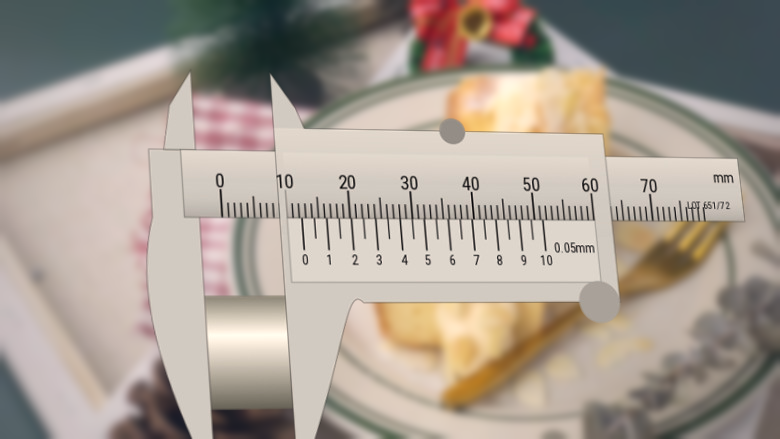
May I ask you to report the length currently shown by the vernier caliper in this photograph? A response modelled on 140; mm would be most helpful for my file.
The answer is 12.4; mm
